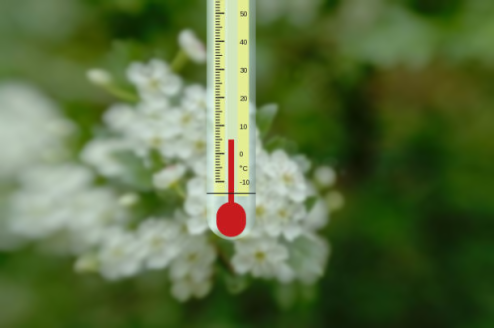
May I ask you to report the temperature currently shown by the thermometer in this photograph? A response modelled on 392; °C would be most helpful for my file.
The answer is 5; °C
